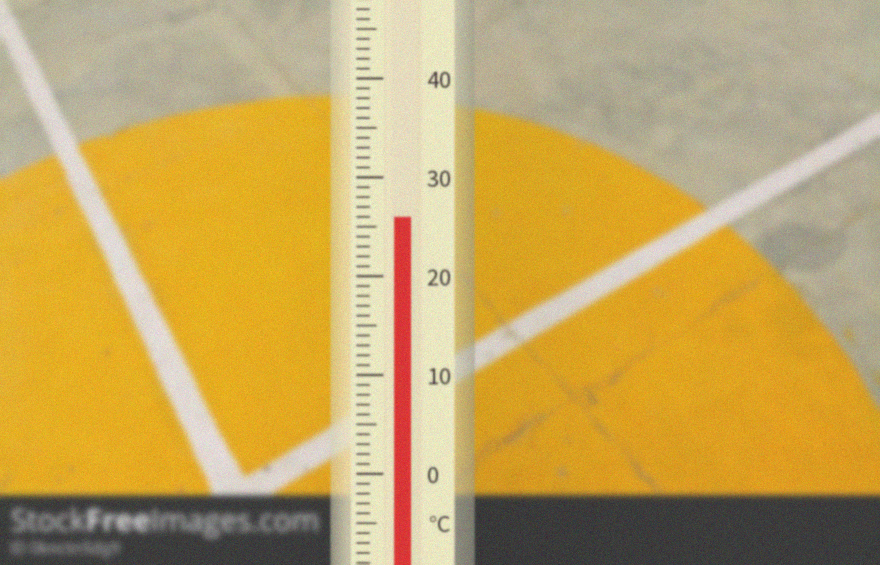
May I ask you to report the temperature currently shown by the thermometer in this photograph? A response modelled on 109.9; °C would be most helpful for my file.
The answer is 26; °C
